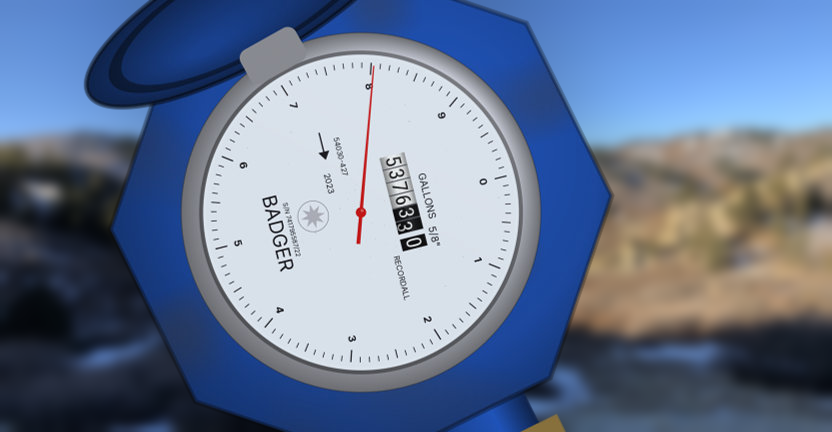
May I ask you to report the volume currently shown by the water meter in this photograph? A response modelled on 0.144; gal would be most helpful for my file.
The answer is 5376328.0; gal
